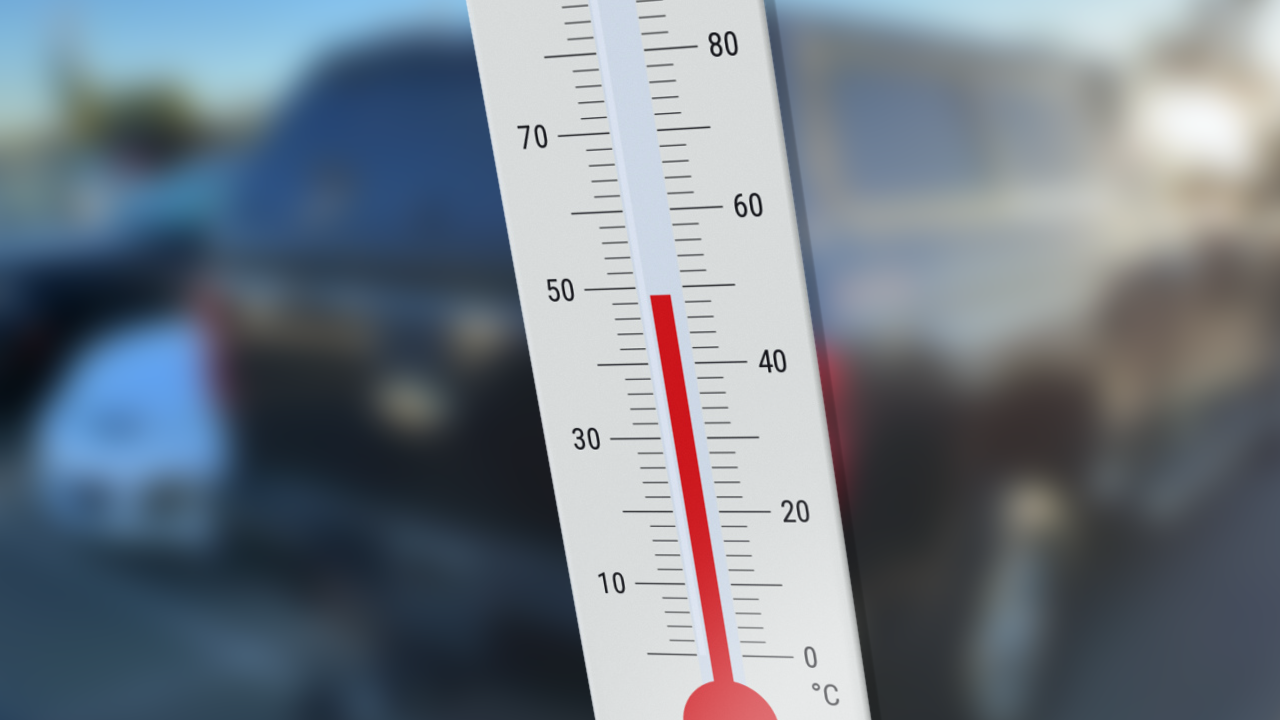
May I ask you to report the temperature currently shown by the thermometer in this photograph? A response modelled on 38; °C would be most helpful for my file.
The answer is 49; °C
